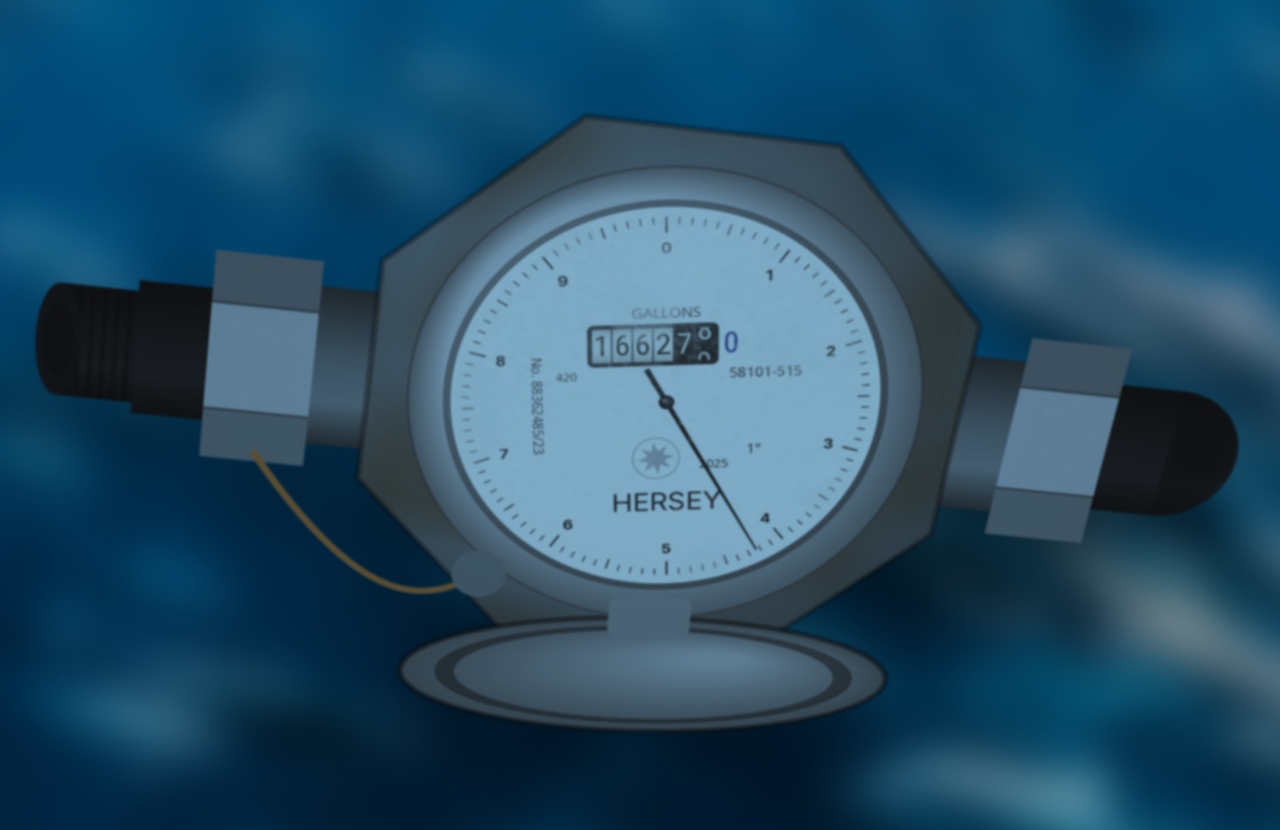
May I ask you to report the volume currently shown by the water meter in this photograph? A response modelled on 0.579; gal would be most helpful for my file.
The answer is 1662784.2; gal
